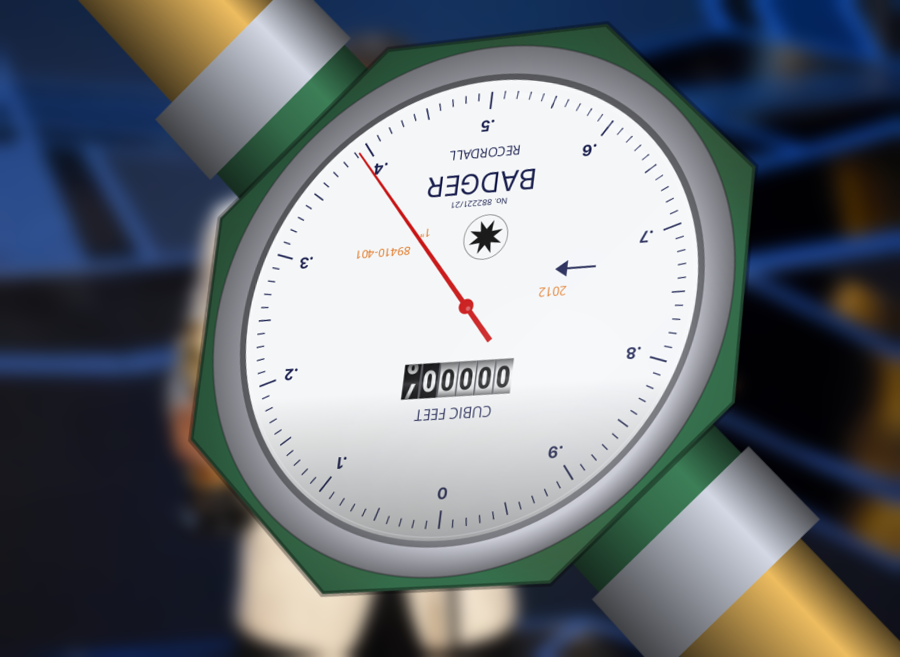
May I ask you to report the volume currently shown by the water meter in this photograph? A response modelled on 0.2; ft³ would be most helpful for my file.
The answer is 7.39; ft³
